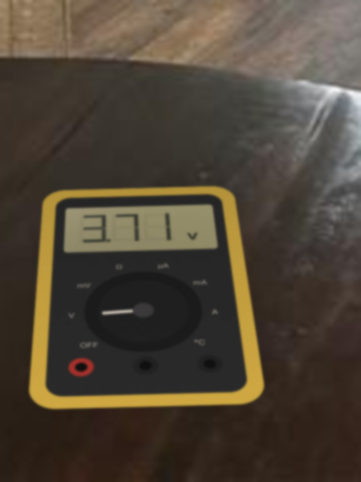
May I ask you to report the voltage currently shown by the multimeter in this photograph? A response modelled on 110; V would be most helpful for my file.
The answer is 3.71; V
